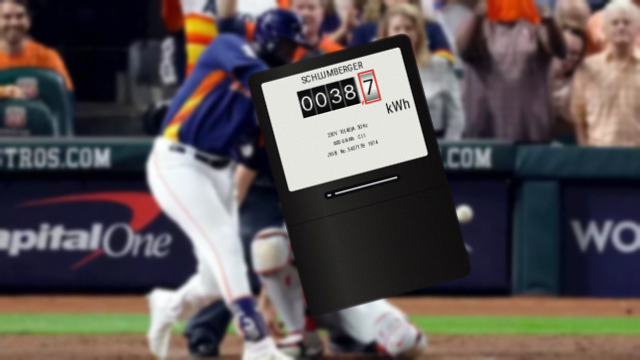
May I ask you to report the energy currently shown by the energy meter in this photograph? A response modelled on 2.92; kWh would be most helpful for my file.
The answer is 38.7; kWh
